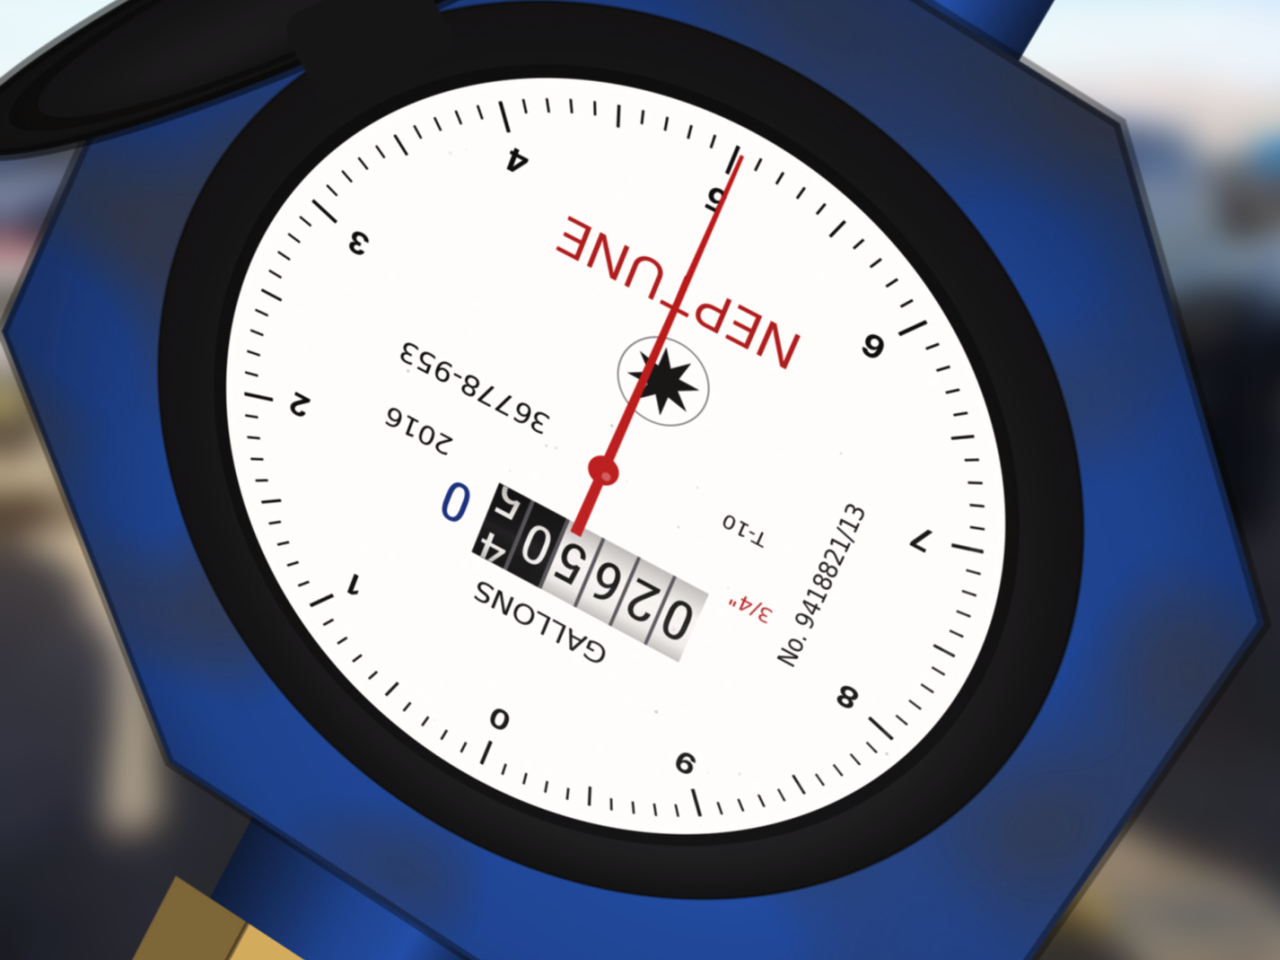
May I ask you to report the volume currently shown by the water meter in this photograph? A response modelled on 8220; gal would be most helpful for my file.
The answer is 265045.0; gal
